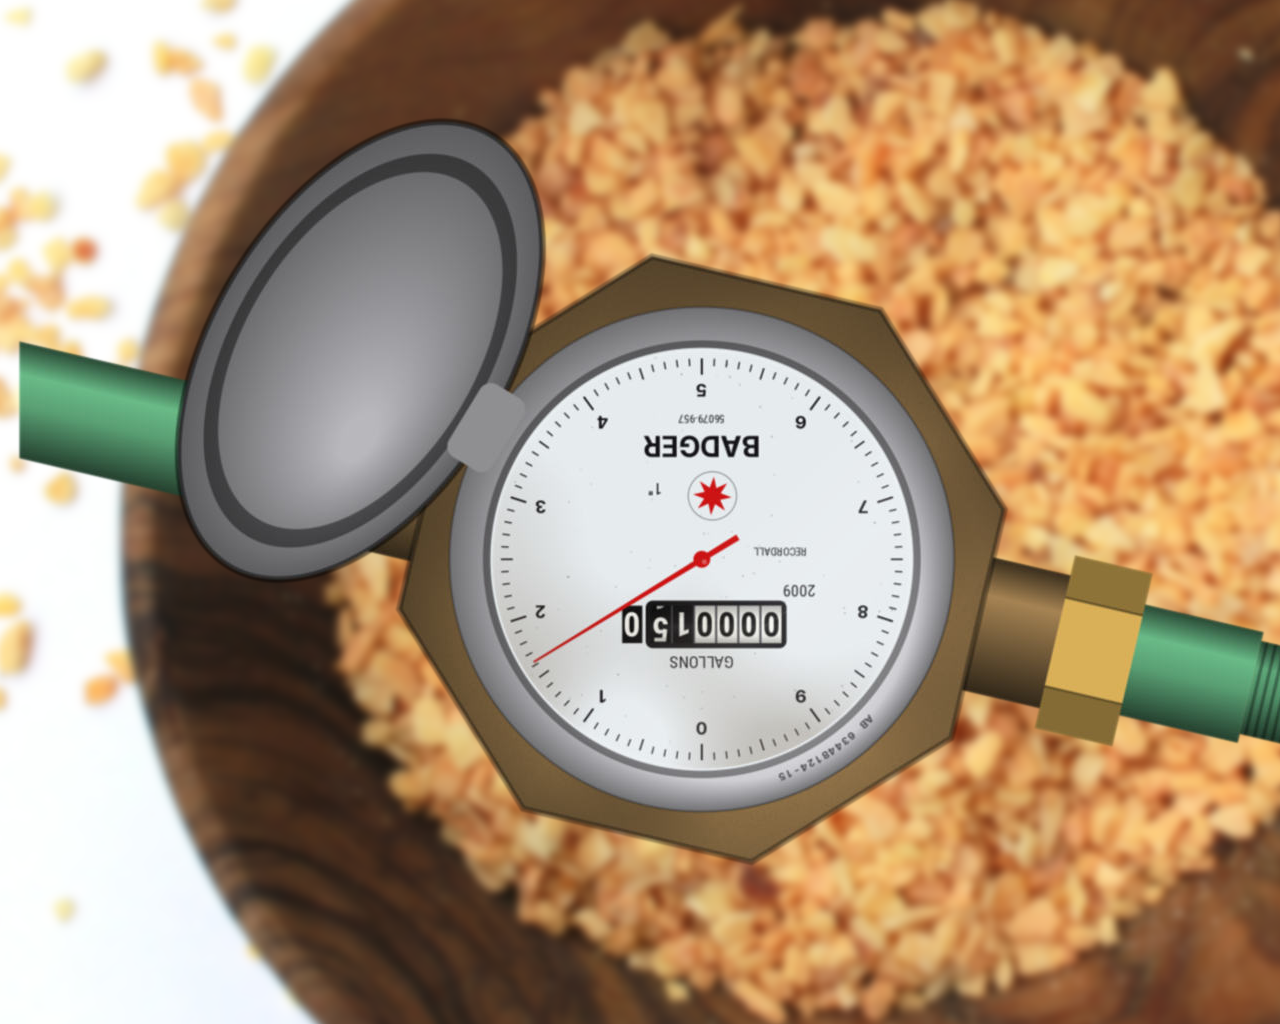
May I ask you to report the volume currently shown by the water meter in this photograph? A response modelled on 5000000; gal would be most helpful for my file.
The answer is 151.6; gal
